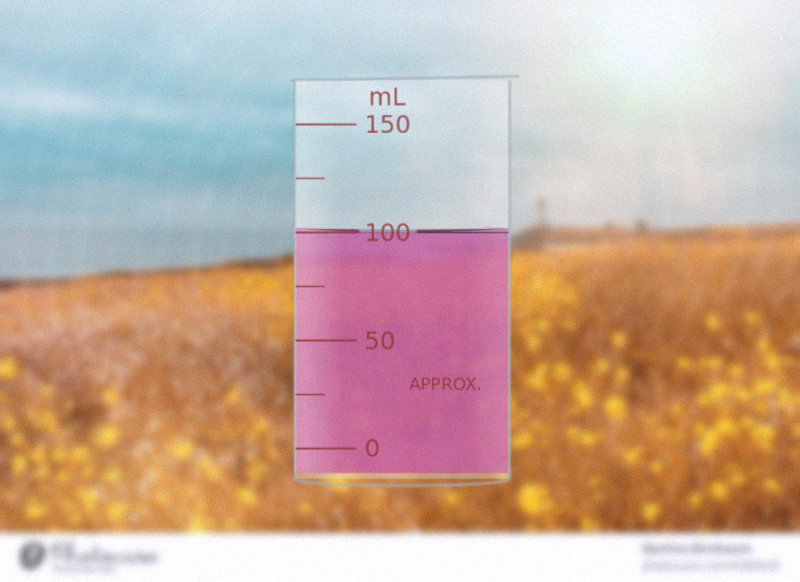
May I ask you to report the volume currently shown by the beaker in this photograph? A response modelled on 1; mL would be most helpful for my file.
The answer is 100; mL
